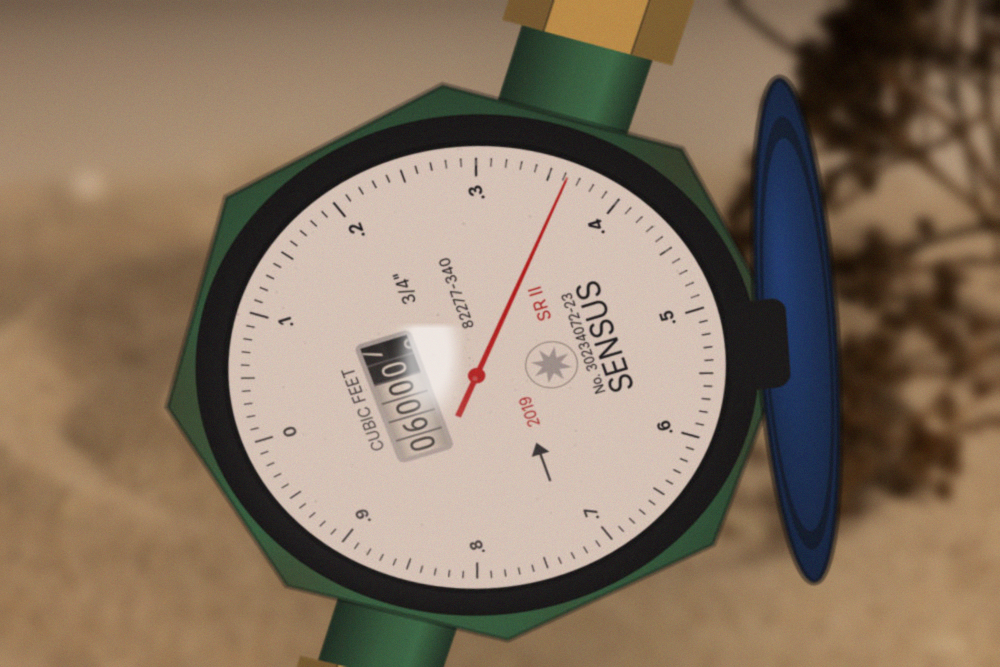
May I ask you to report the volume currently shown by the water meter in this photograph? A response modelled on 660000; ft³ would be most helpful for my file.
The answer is 60007.36; ft³
